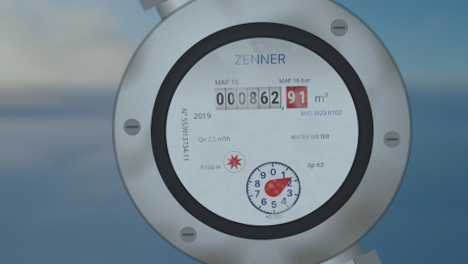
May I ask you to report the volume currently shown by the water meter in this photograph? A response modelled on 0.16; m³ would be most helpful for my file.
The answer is 862.911; m³
